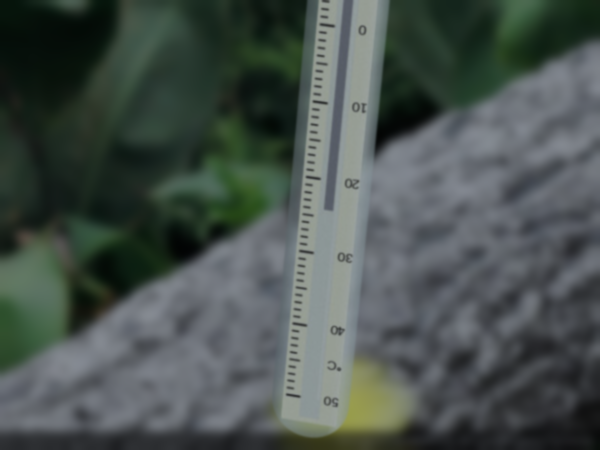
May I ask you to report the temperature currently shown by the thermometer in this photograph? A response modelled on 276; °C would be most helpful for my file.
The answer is 24; °C
